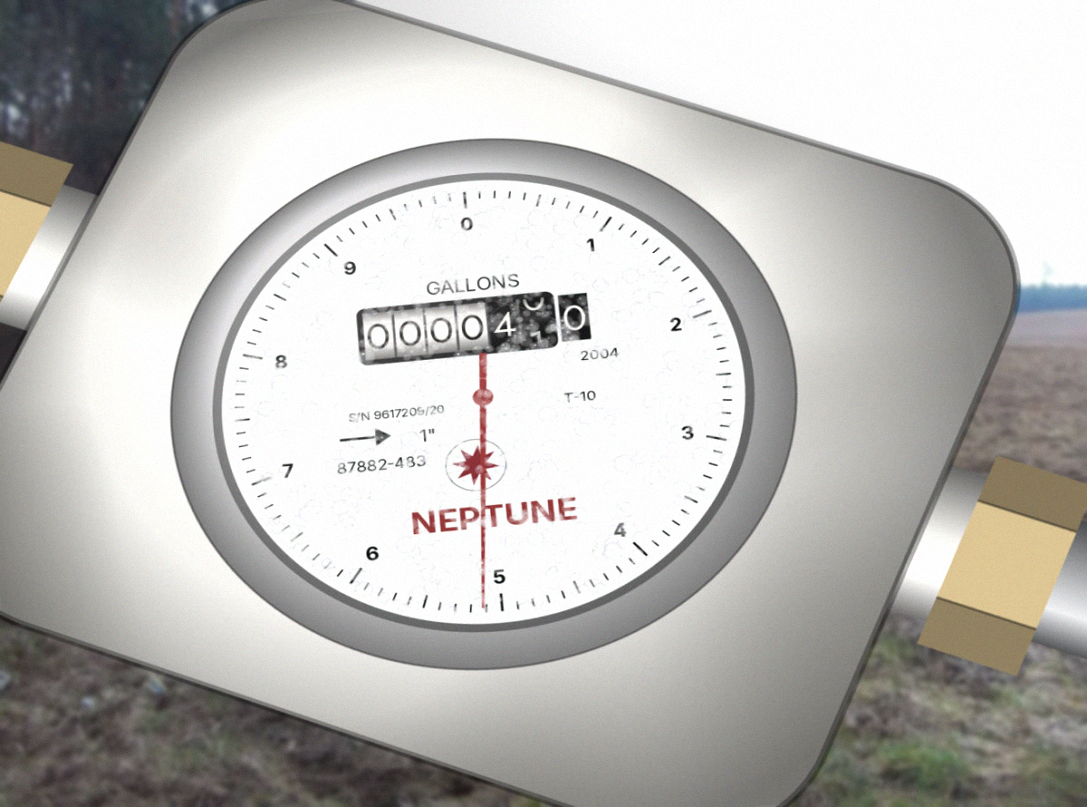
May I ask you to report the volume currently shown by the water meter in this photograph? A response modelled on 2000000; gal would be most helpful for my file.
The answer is 405.1; gal
